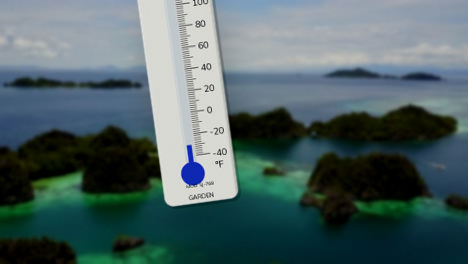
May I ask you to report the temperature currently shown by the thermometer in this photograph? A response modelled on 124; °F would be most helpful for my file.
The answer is -30; °F
